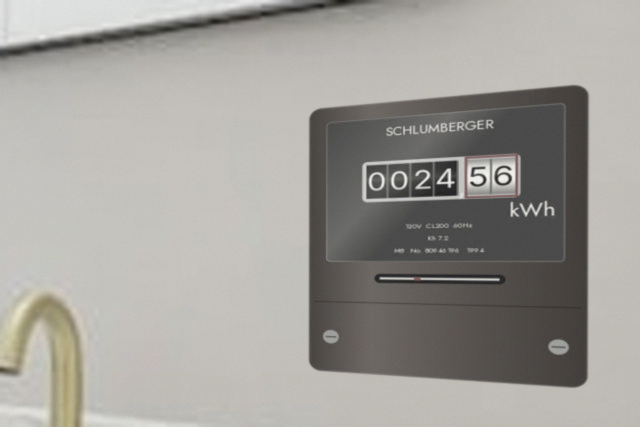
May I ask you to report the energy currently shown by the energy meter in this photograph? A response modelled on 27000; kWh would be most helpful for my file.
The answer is 24.56; kWh
